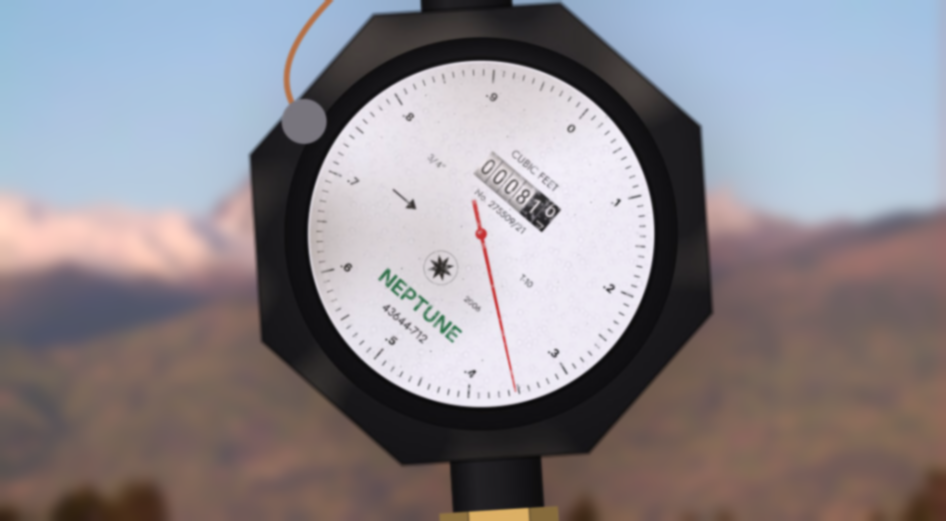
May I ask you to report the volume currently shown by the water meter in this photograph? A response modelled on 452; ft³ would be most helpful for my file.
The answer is 816.35; ft³
